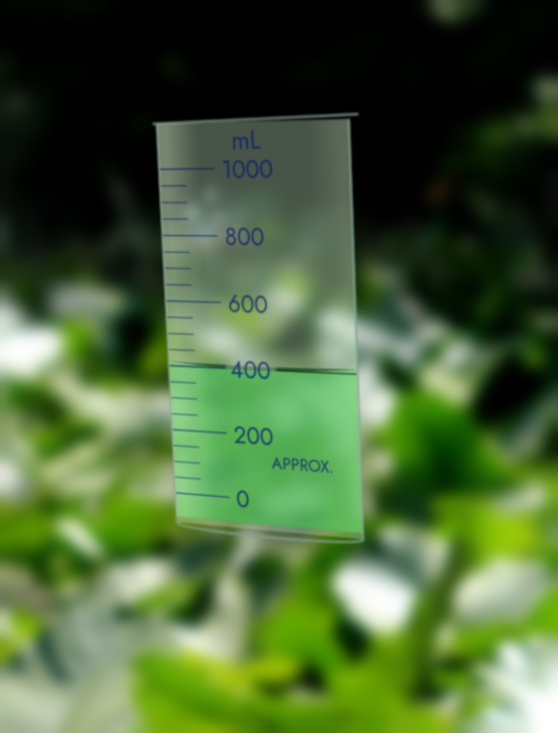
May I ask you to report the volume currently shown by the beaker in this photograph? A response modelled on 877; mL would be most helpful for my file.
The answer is 400; mL
